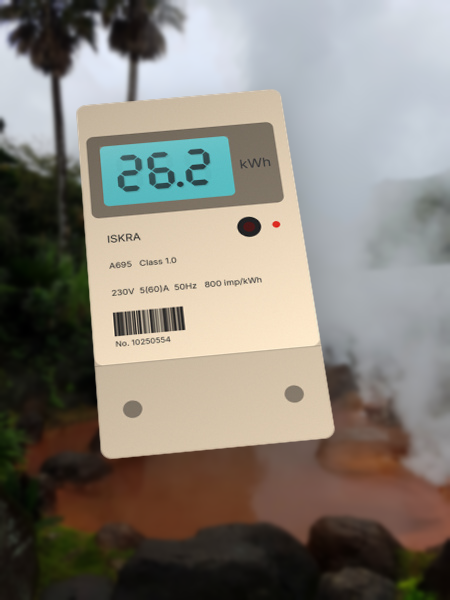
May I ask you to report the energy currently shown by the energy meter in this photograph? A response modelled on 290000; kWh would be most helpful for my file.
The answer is 26.2; kWh
